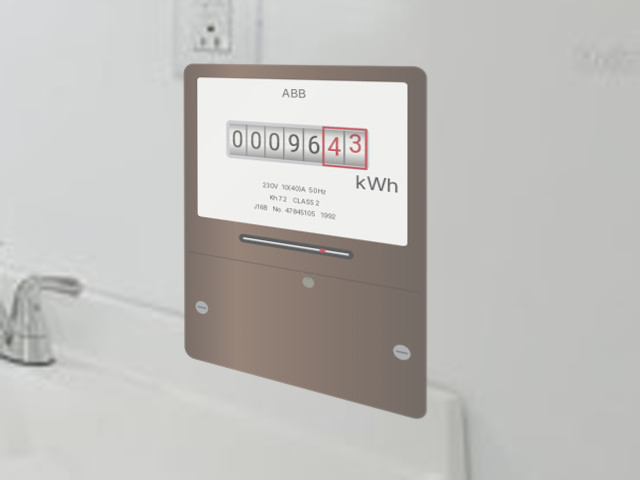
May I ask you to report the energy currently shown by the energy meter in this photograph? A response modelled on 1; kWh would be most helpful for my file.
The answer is 96.43; kWh
